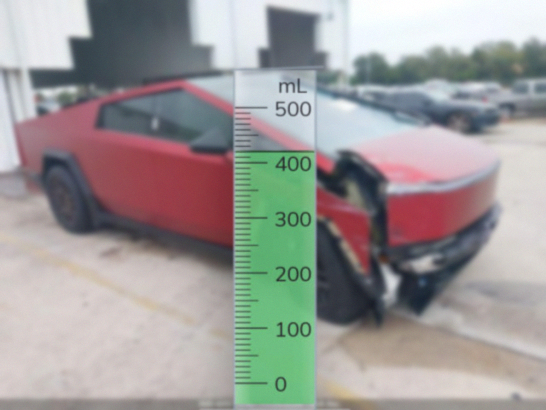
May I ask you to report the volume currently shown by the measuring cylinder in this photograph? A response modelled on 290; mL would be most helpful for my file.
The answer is 420; mL
